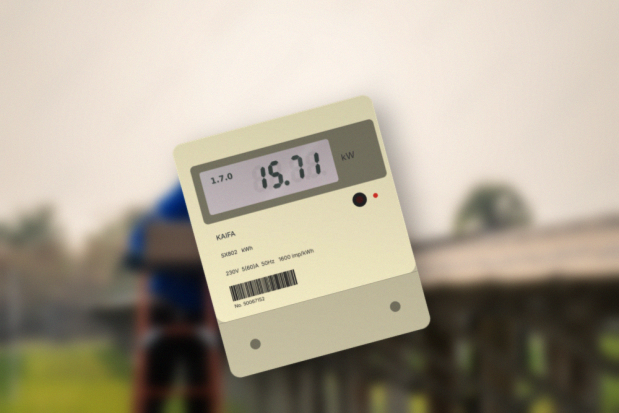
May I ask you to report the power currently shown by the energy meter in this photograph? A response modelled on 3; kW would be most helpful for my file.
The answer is 15.71; kW
